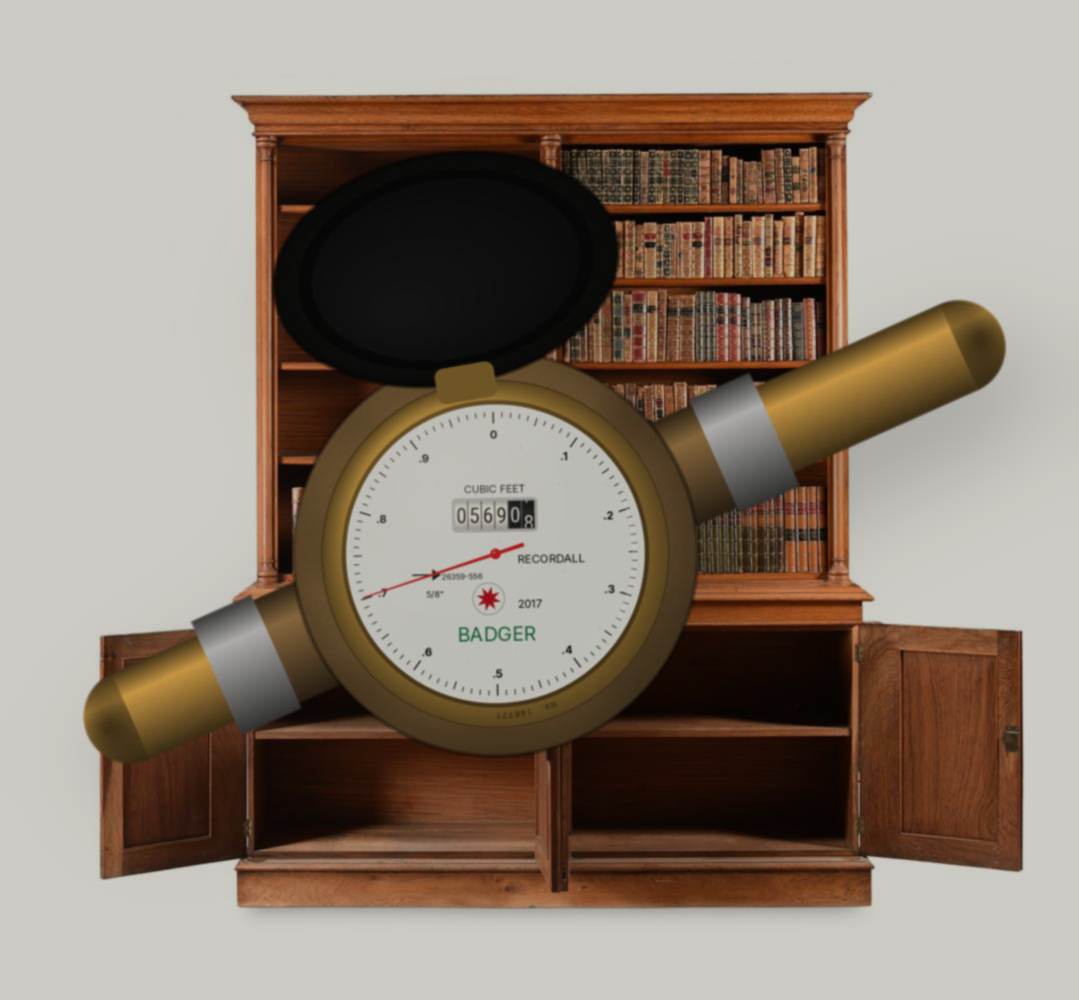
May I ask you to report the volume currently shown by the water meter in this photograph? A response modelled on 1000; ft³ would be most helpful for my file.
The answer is 56907.70; ft³
